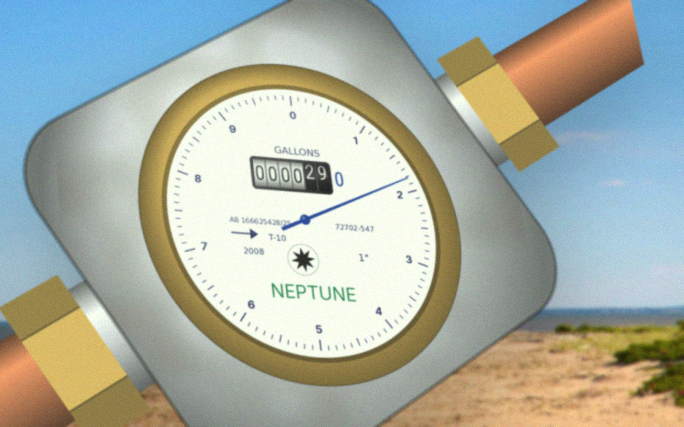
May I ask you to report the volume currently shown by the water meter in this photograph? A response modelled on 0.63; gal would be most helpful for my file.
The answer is 291.8; gal
